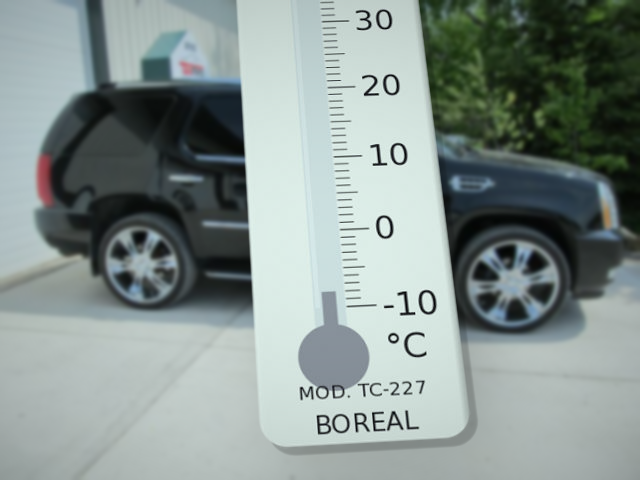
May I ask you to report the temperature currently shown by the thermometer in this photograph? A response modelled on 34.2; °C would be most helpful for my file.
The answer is -8; °C
